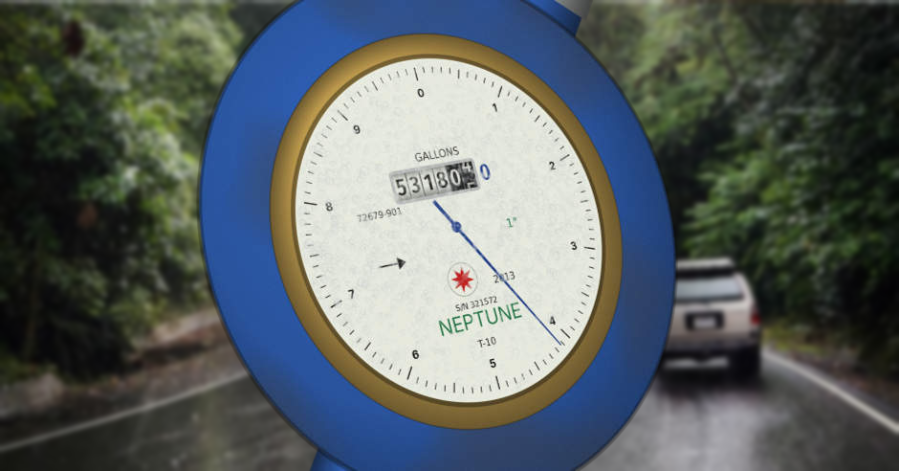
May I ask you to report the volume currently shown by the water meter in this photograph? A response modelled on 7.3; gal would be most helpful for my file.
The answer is 5318044.1; gal
